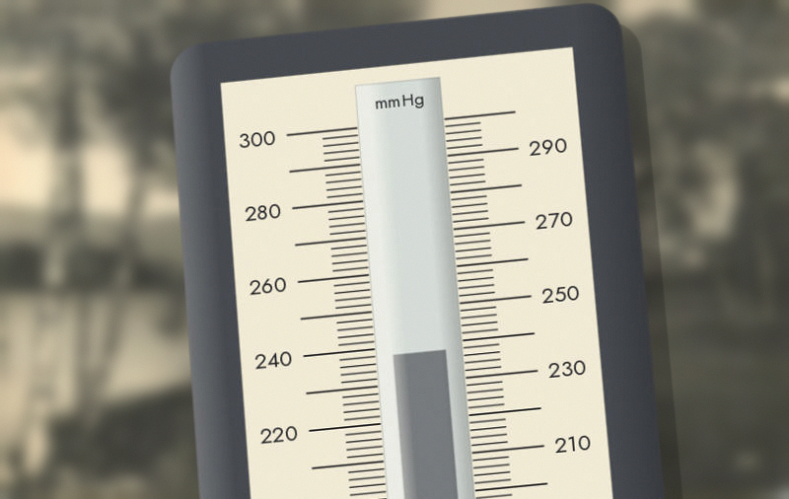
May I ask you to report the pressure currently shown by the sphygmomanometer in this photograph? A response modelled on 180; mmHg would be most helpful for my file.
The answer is 238; mmHg
